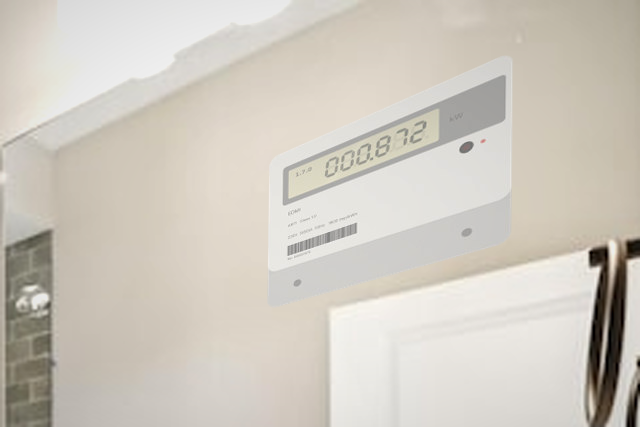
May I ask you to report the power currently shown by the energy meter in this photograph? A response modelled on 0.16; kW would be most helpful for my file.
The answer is 0.872; kW
